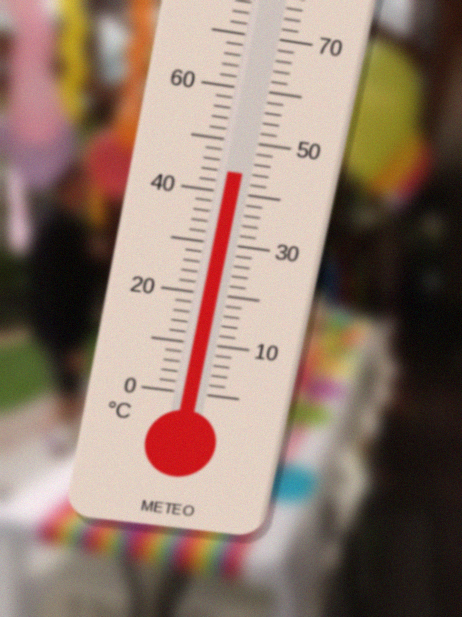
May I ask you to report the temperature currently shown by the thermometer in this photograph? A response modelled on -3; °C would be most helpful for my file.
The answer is 44; °C
